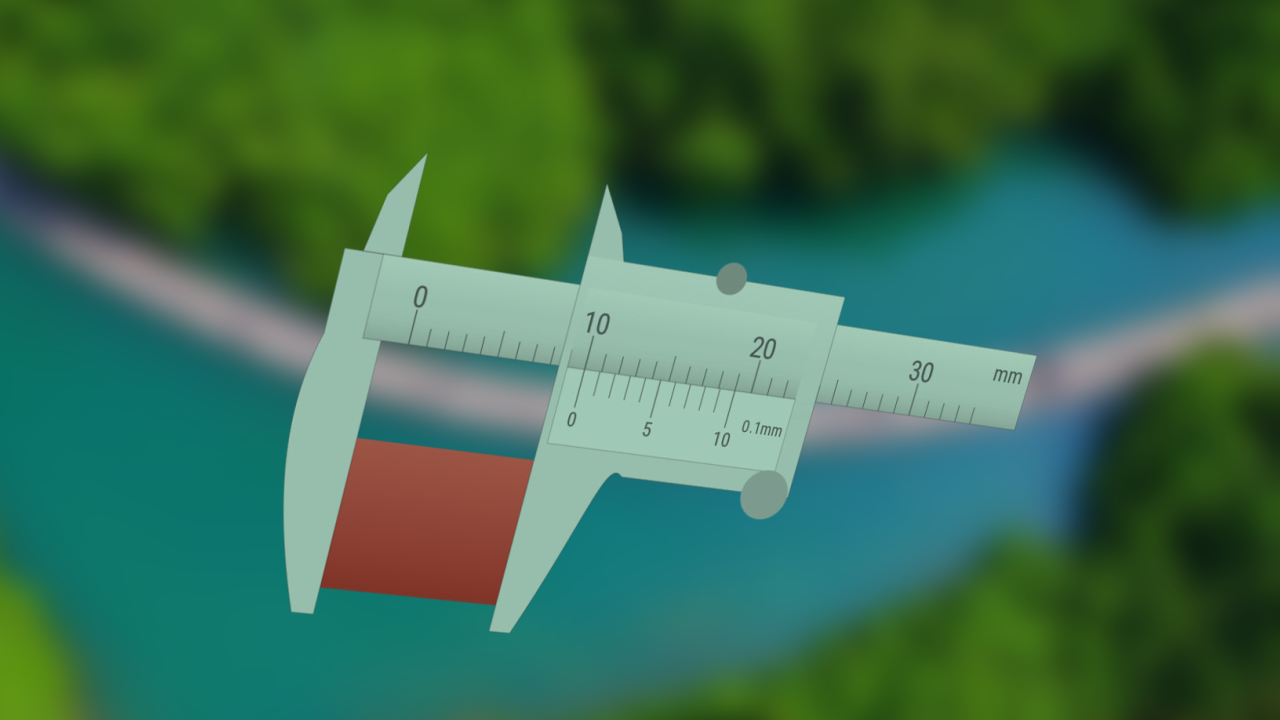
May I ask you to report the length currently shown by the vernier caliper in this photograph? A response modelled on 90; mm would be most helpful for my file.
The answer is 10.0; mm
